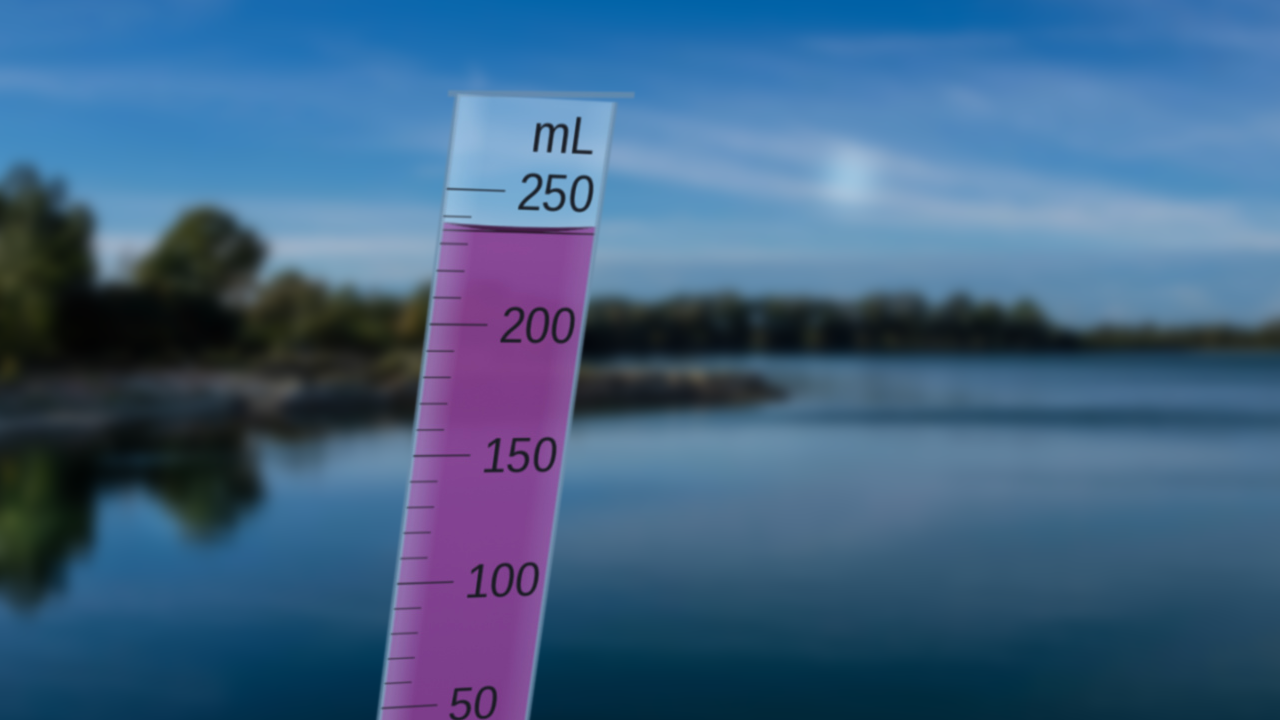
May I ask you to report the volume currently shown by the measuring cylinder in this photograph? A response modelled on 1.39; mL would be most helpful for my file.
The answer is 235; mL
